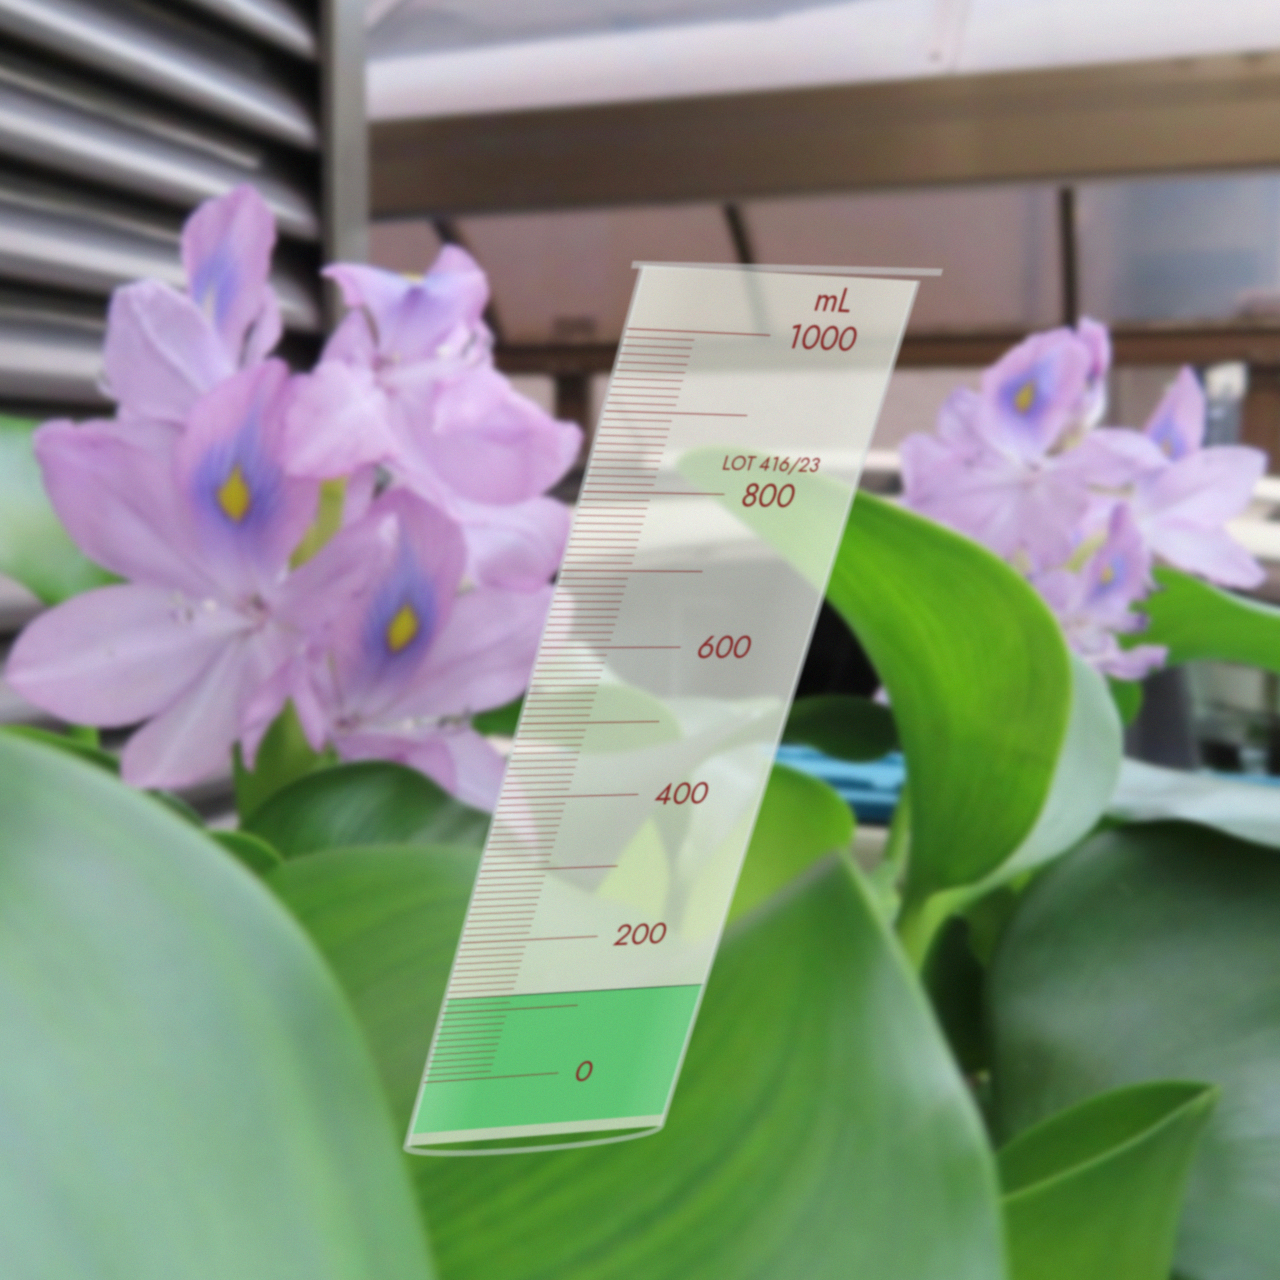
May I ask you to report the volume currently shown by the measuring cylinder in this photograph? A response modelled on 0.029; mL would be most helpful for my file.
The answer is 120; mL
